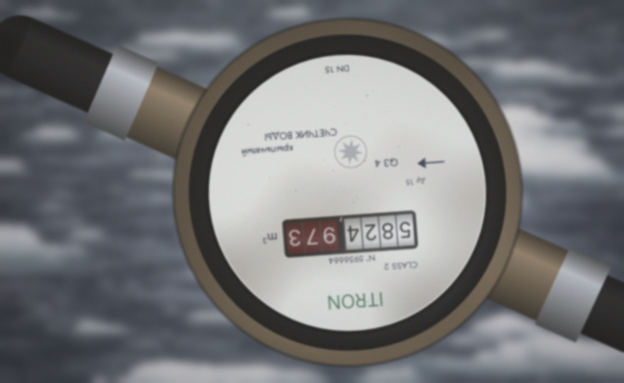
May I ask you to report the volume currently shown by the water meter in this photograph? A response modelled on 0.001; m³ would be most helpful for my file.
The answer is 5824.973; m³
